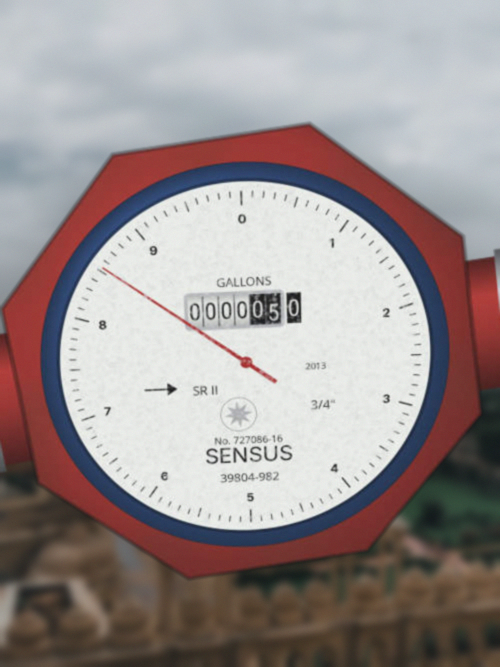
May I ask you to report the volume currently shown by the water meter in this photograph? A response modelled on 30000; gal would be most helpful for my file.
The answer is 48.5; gal
